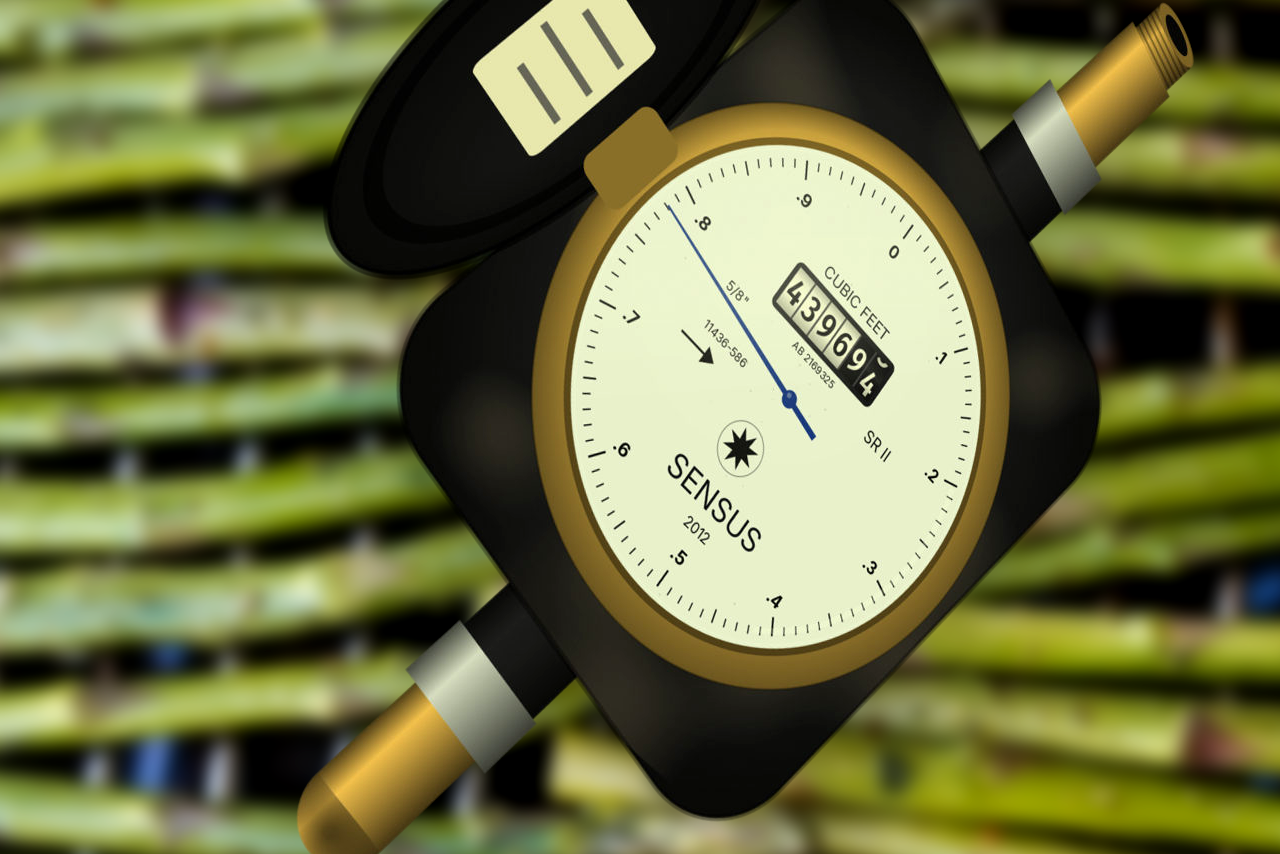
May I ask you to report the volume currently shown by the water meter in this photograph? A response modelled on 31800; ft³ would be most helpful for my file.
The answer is 439693.78; ft³
